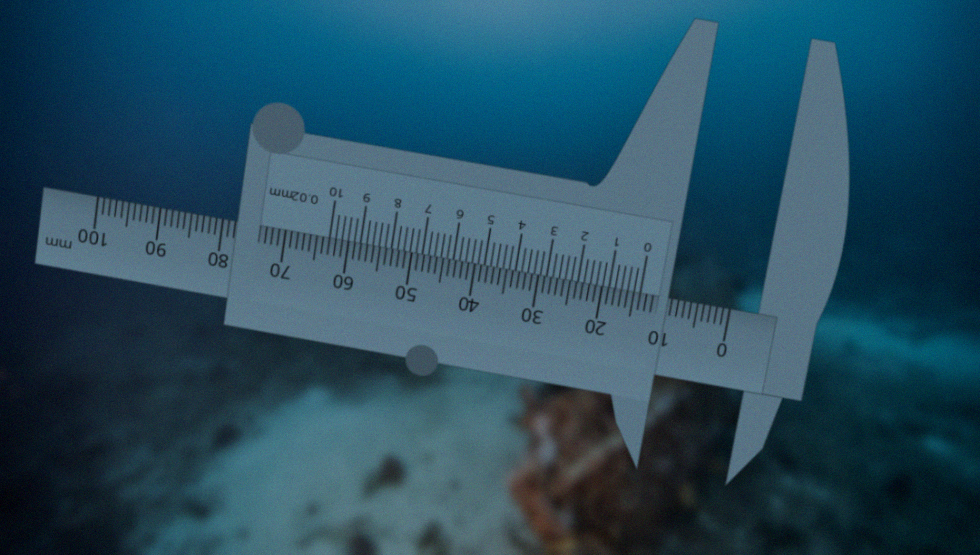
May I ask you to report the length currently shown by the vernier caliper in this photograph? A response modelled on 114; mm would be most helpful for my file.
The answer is 14.0; mm
